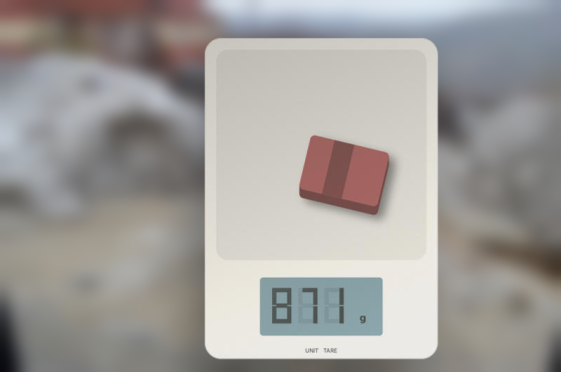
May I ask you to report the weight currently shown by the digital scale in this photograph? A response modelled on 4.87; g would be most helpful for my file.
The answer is 871; g
